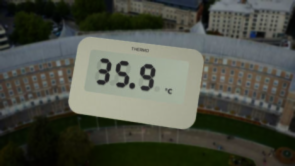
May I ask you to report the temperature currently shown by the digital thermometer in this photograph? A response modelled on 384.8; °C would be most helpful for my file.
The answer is 35.9; °C
